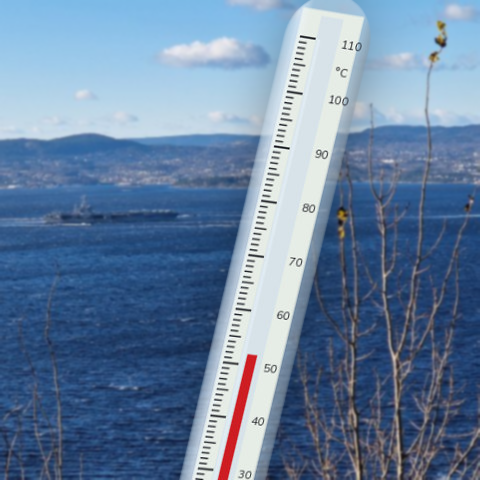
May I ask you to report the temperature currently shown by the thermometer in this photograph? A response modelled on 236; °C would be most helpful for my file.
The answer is 52; °C
